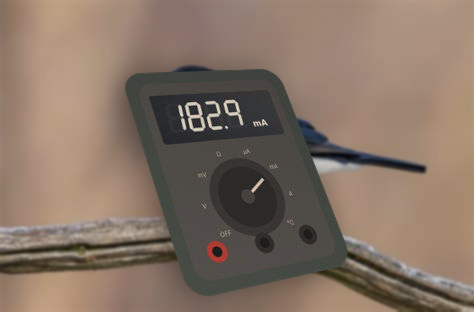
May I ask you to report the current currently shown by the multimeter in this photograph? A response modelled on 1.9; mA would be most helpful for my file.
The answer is 182.9; mA
